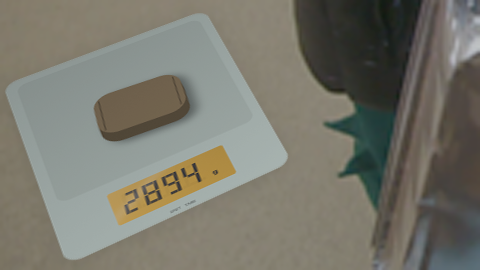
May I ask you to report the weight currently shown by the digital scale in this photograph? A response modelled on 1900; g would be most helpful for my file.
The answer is 2894; g
